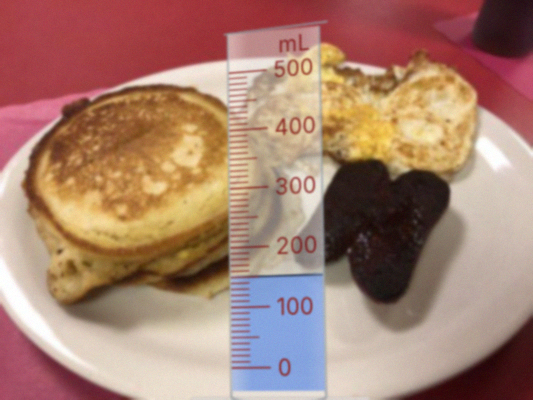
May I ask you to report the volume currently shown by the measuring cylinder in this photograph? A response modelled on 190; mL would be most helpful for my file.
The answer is 150; mL
